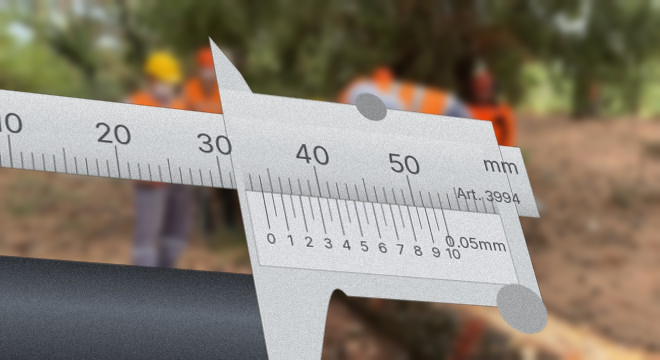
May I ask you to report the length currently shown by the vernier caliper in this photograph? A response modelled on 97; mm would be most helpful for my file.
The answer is 34.0; mm
